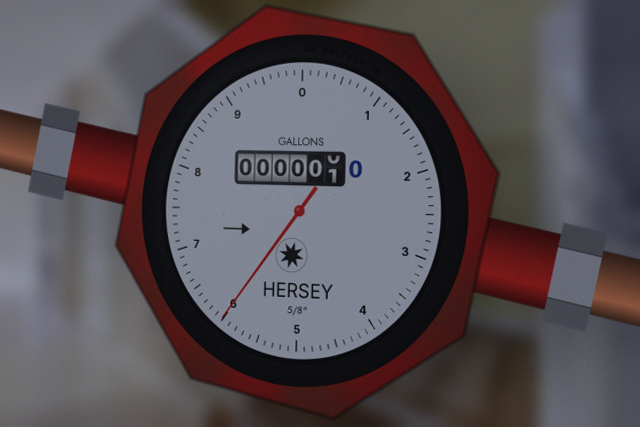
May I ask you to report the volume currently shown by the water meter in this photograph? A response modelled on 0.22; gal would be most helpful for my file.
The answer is 6.0; gal
